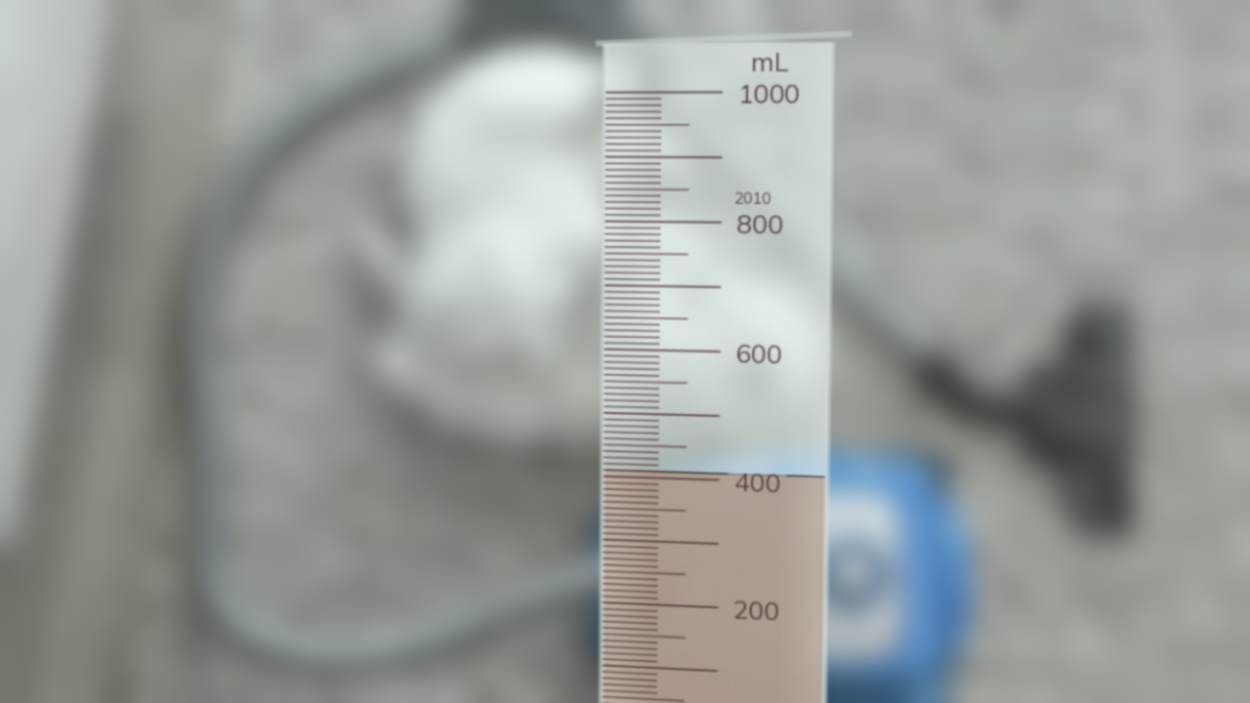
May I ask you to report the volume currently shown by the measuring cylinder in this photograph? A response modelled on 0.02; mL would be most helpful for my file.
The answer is 410; mL
